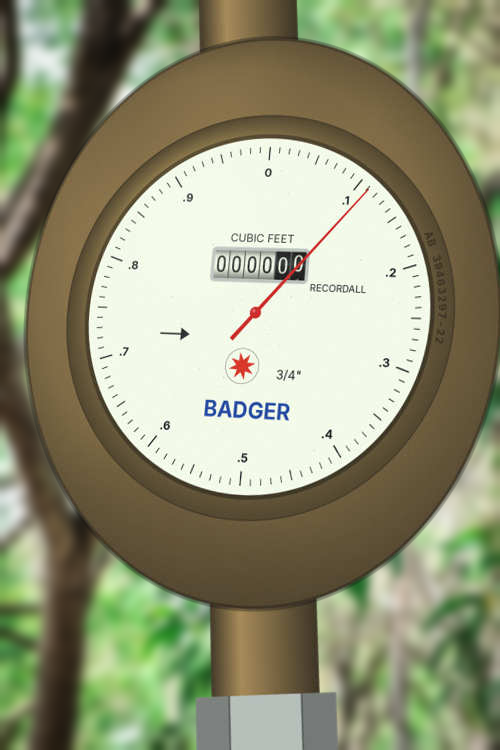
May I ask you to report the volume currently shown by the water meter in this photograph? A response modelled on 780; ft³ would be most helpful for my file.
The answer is 0.11; ft³
